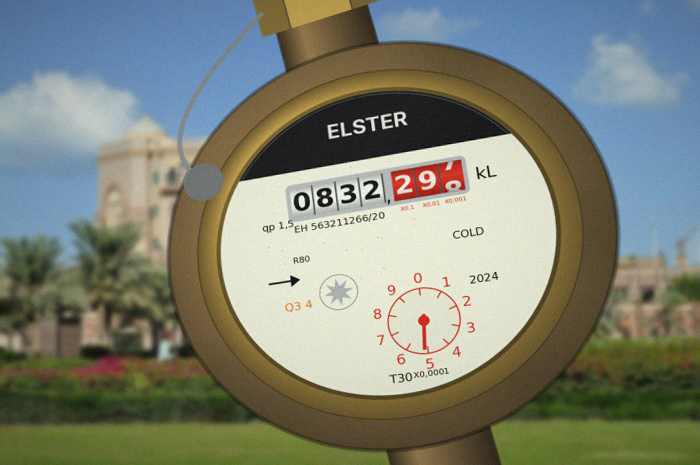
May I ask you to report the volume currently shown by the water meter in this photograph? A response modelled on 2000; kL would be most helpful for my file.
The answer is 832.2975; kL
